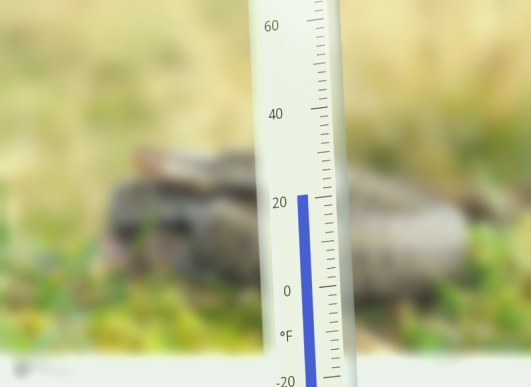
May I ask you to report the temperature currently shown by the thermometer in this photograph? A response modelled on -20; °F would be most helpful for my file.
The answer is 21; °F
